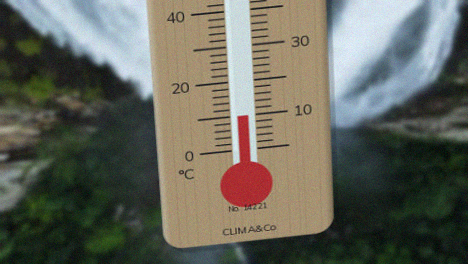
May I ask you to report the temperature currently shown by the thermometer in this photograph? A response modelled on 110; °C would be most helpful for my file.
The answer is 10; °C
